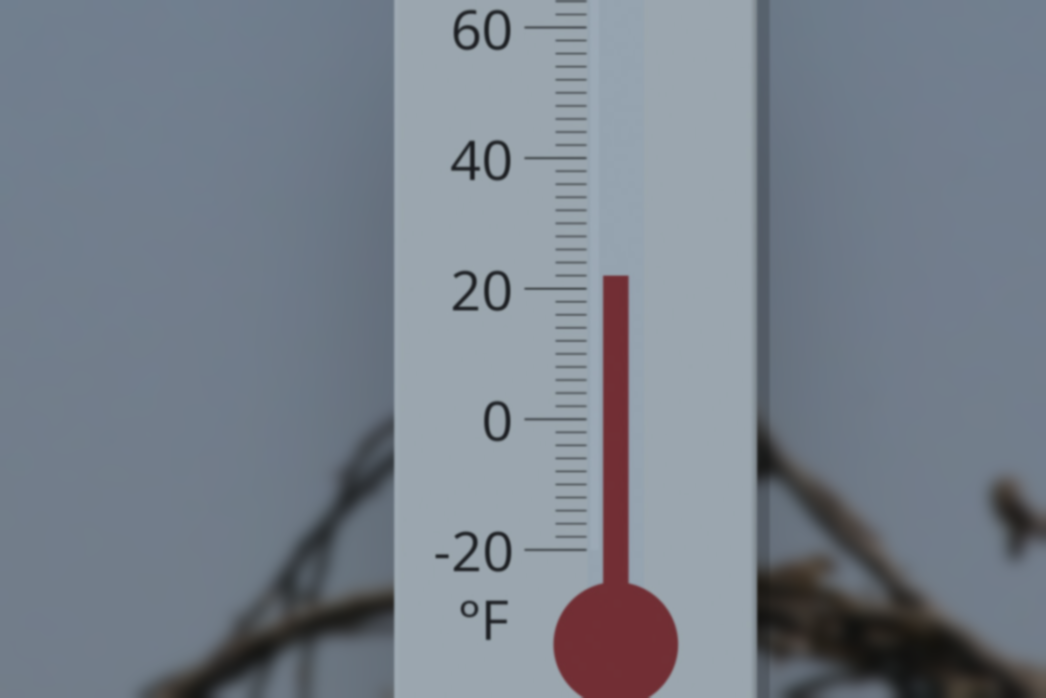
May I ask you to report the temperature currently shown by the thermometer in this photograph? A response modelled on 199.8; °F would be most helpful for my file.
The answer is 22; °F
